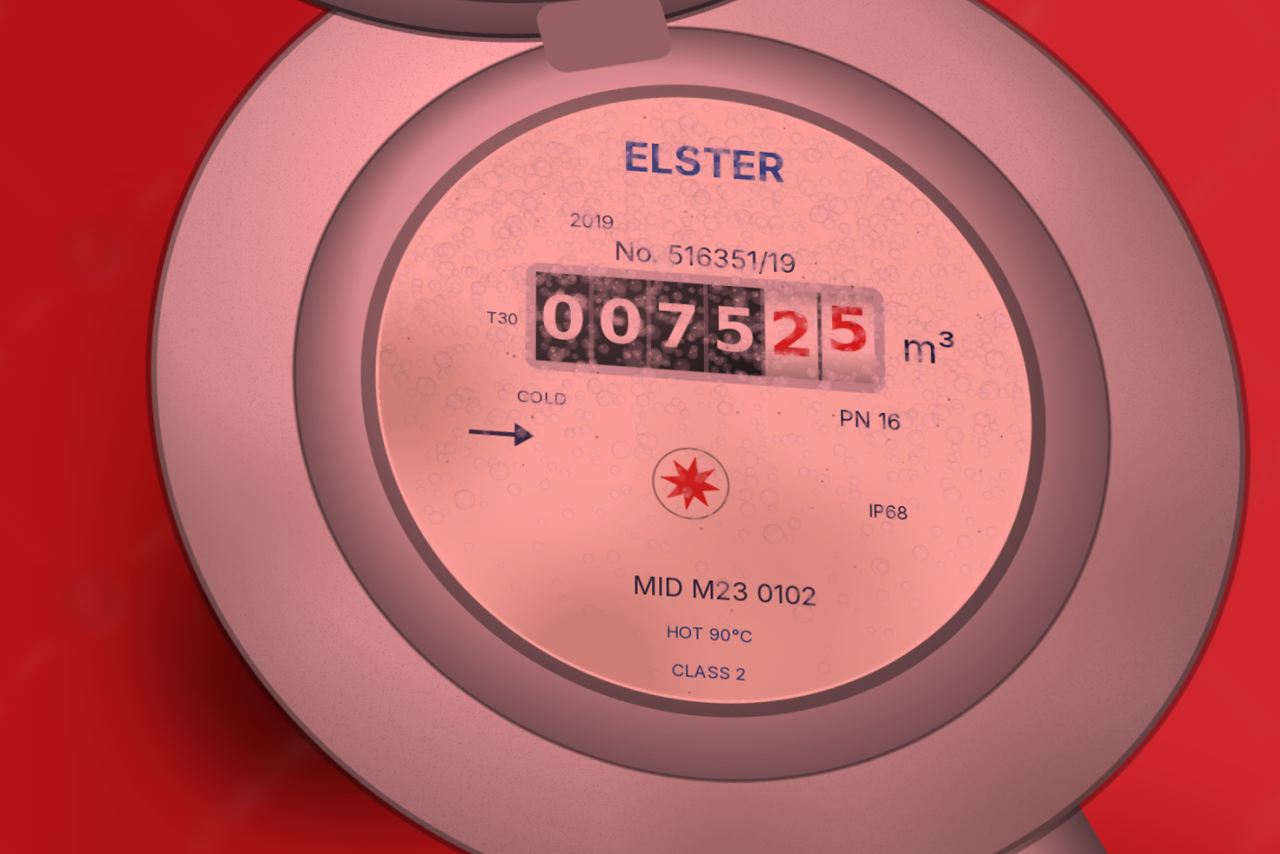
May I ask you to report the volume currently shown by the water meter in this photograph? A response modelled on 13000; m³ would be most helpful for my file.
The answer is 75.25; m³
